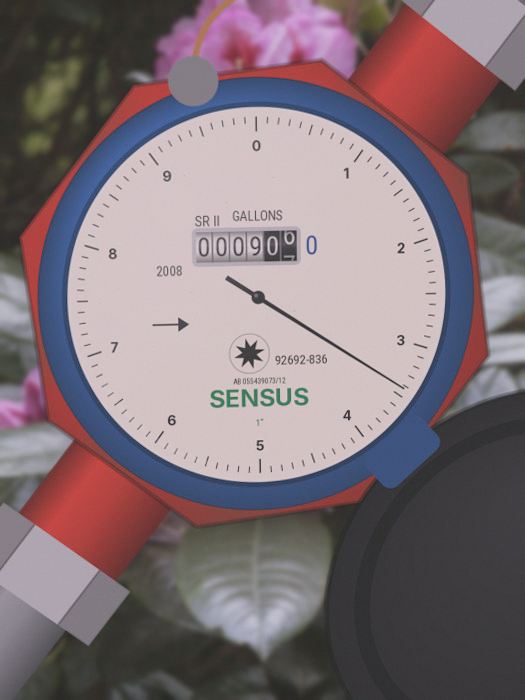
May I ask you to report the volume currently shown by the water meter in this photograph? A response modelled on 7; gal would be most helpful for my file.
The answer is 9063.4; gal
